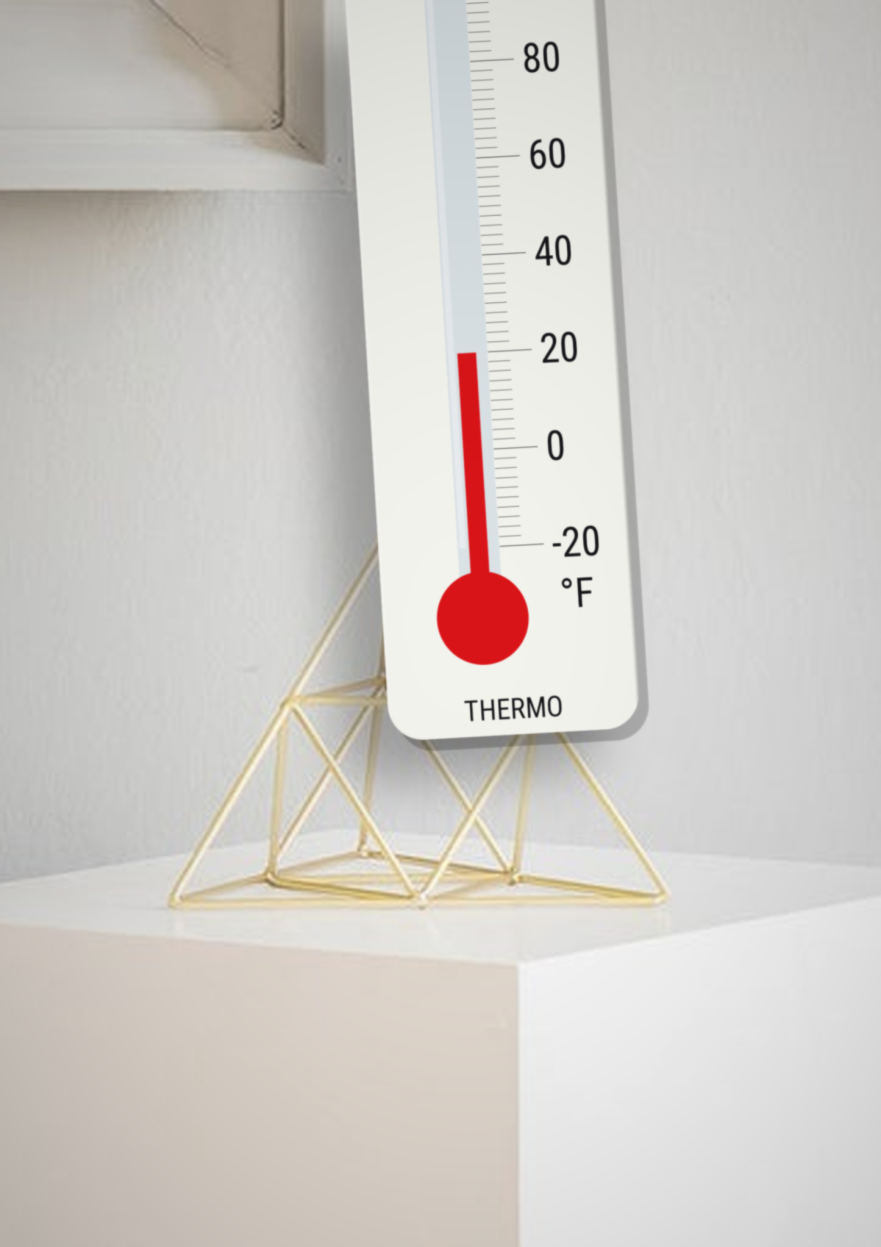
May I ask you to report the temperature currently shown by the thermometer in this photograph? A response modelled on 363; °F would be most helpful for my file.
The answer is 20; °F
